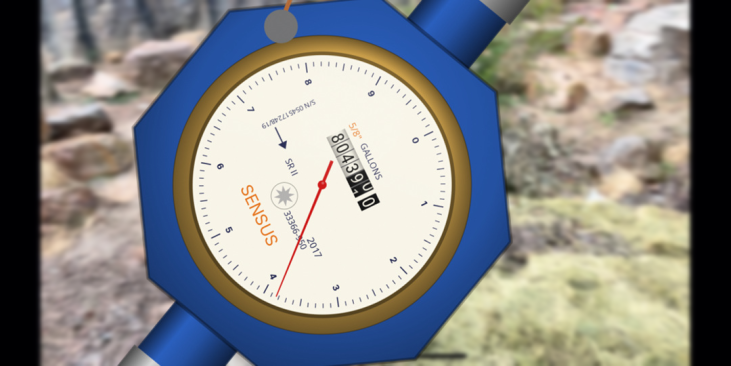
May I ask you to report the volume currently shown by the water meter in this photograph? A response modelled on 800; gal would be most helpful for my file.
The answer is 8043903.8; gal
